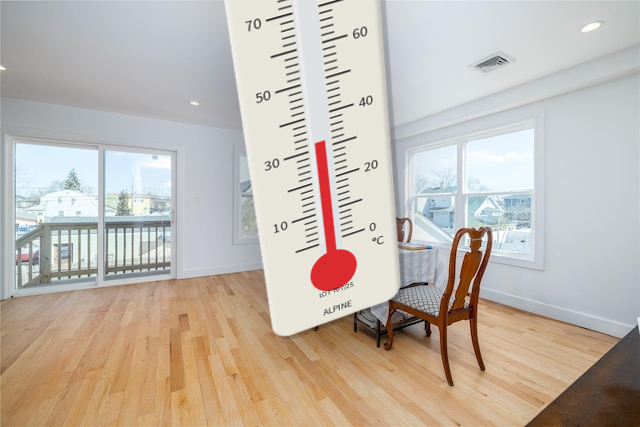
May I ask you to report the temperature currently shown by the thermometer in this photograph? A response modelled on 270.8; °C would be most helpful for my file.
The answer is 32; °C
